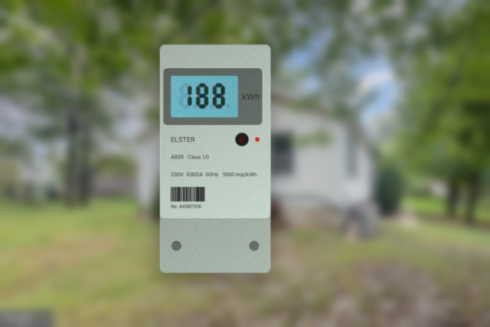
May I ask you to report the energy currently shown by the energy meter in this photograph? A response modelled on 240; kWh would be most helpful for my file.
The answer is 188; kWh
